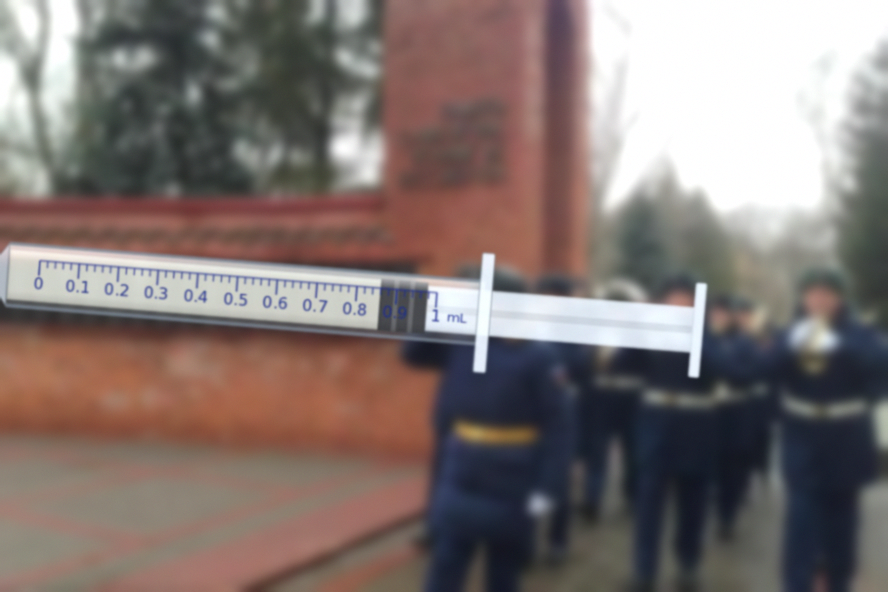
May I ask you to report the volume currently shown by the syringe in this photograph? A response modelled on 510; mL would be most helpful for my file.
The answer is 0.86; mL
